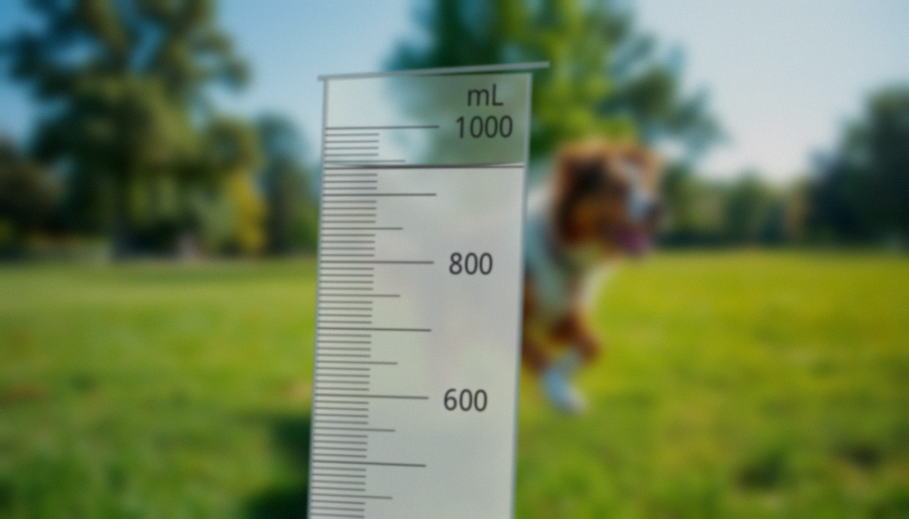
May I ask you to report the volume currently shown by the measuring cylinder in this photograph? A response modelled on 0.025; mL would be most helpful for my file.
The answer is 940; mL
